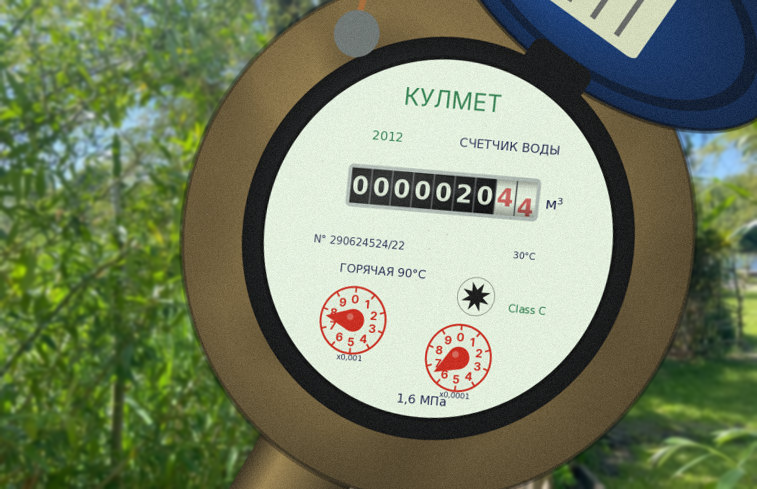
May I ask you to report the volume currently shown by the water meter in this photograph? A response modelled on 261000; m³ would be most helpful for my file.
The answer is 20.4376; m³
